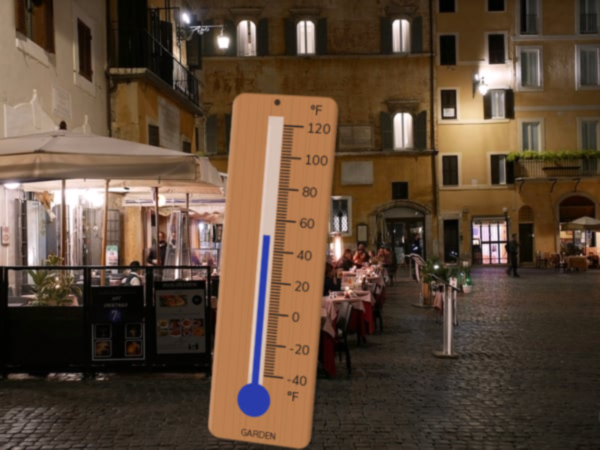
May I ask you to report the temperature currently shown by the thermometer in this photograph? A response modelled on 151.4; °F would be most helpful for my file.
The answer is 50; °F
